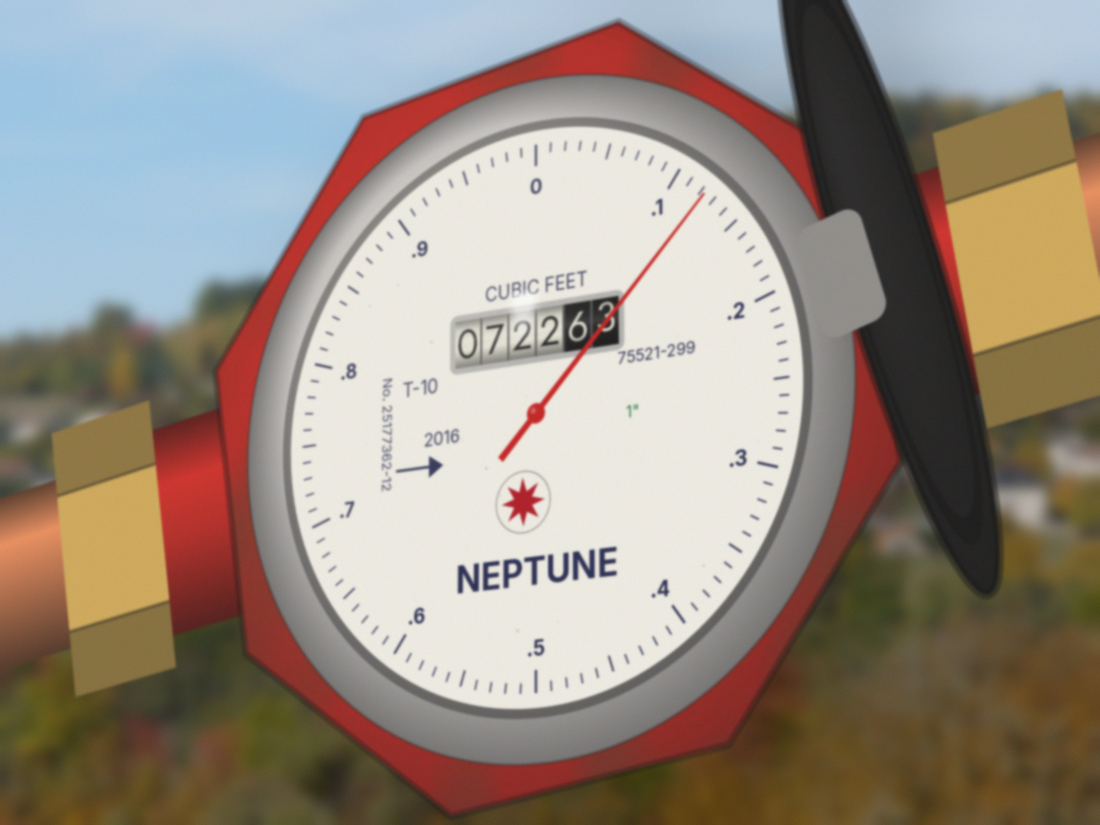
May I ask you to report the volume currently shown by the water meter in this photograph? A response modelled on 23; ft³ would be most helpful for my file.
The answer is 72263.12; ft³
